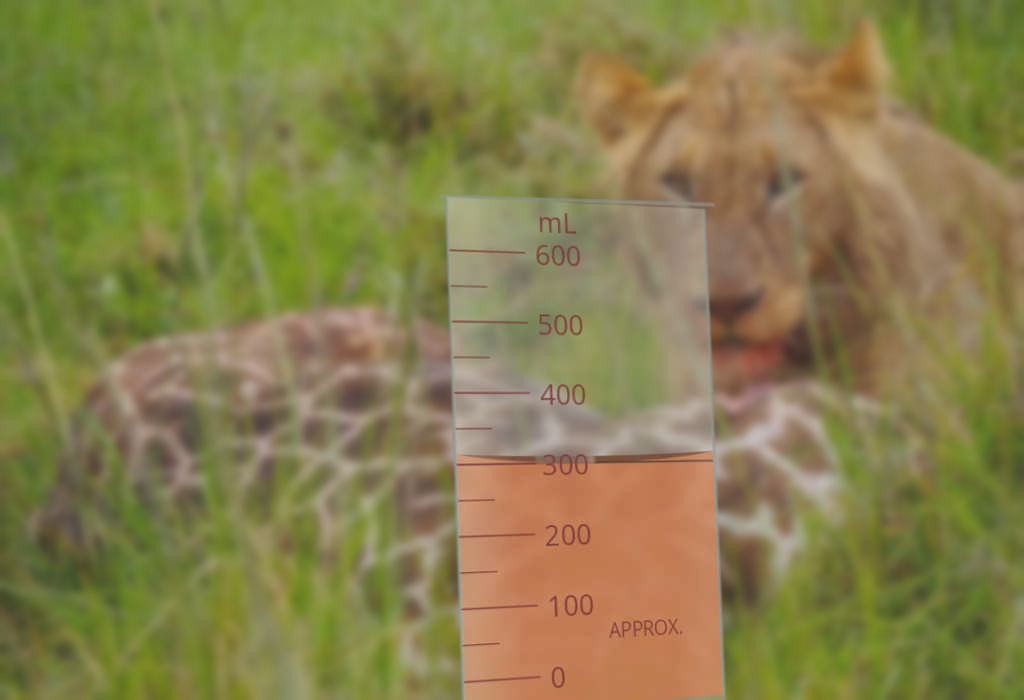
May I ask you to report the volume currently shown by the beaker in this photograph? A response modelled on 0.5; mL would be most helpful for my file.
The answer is 300; mL
